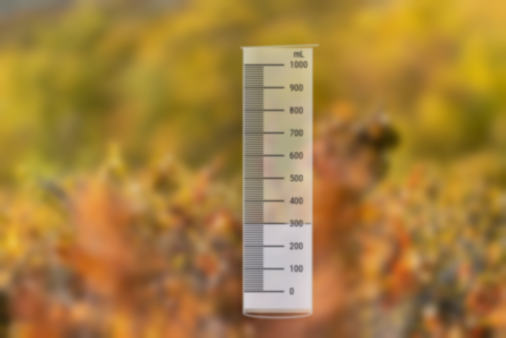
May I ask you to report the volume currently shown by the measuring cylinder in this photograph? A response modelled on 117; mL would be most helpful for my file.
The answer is 300; mL
